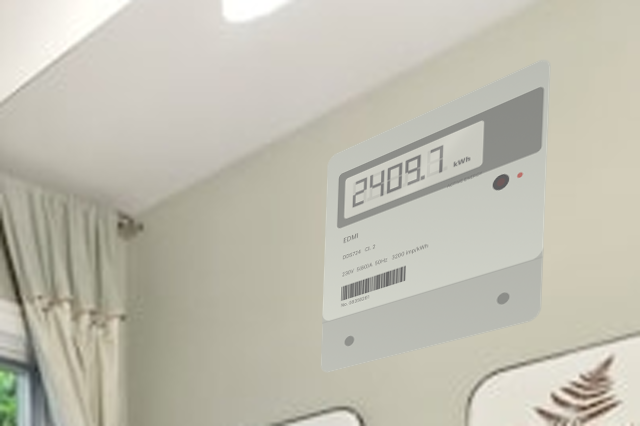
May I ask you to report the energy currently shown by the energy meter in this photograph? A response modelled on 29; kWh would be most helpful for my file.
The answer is 2409.7; kWh
